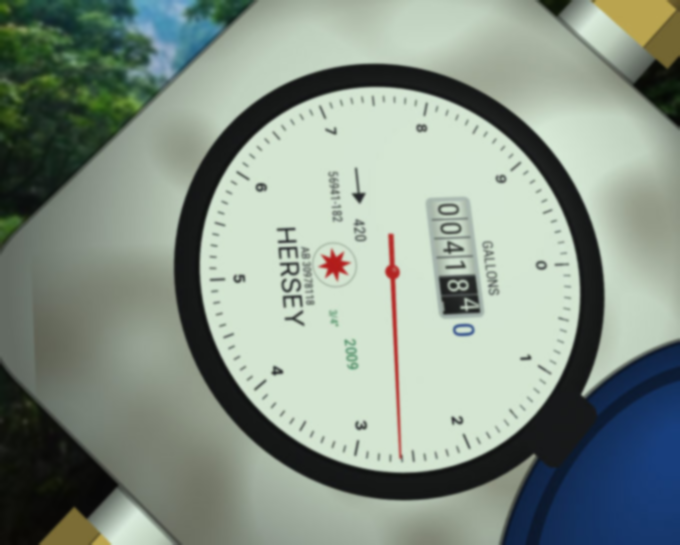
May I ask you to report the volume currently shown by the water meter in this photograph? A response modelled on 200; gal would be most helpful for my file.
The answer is 41842.6; gal
